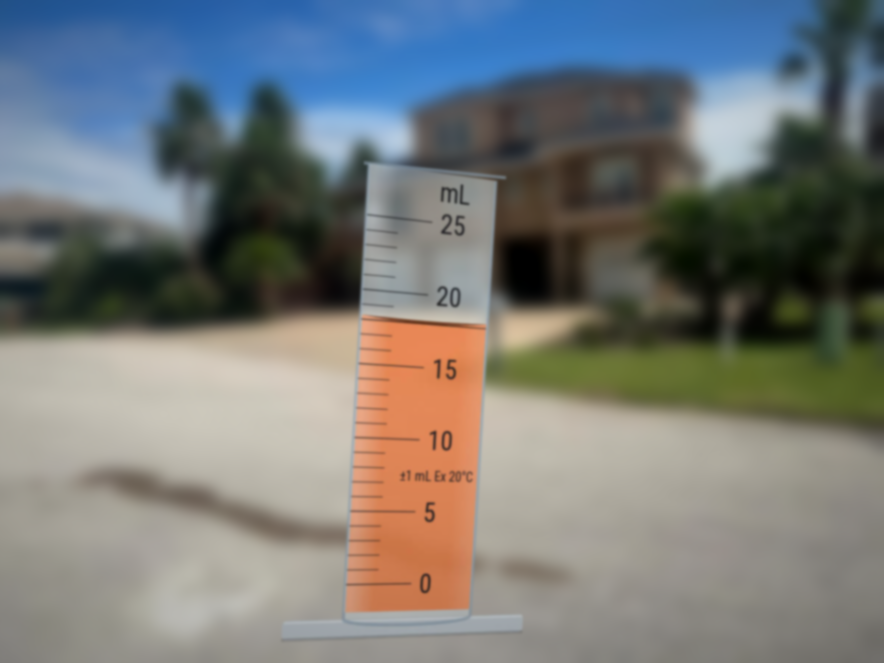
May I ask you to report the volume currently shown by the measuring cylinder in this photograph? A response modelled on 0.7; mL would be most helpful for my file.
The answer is 18; mL
